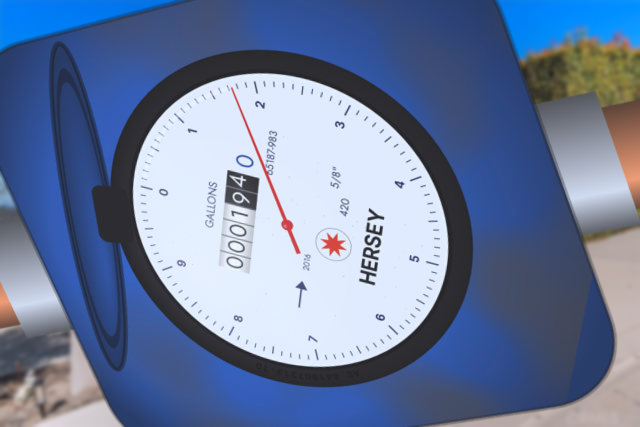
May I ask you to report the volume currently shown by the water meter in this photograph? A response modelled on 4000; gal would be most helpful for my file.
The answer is 1941.7; gal
